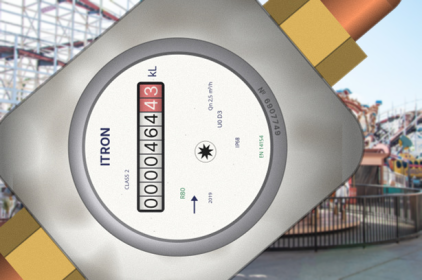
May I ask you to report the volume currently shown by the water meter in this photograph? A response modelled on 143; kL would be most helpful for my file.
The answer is 464.43; kL
